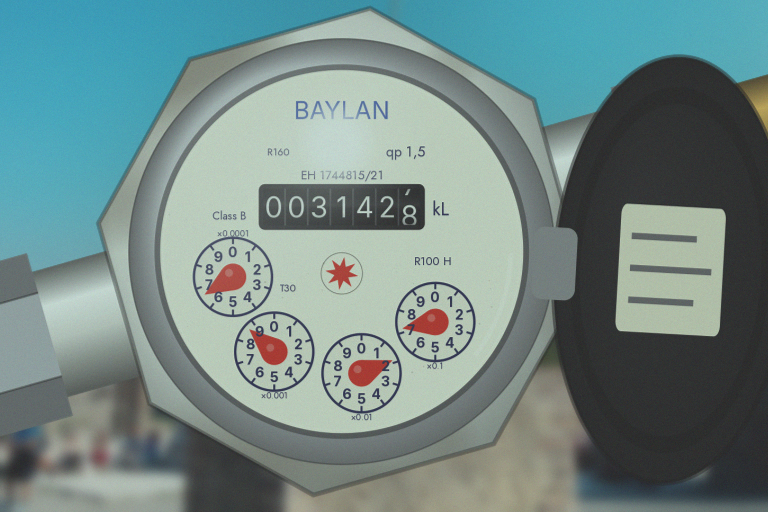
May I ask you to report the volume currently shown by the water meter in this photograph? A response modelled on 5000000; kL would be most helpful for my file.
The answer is 31427.7186; kL
